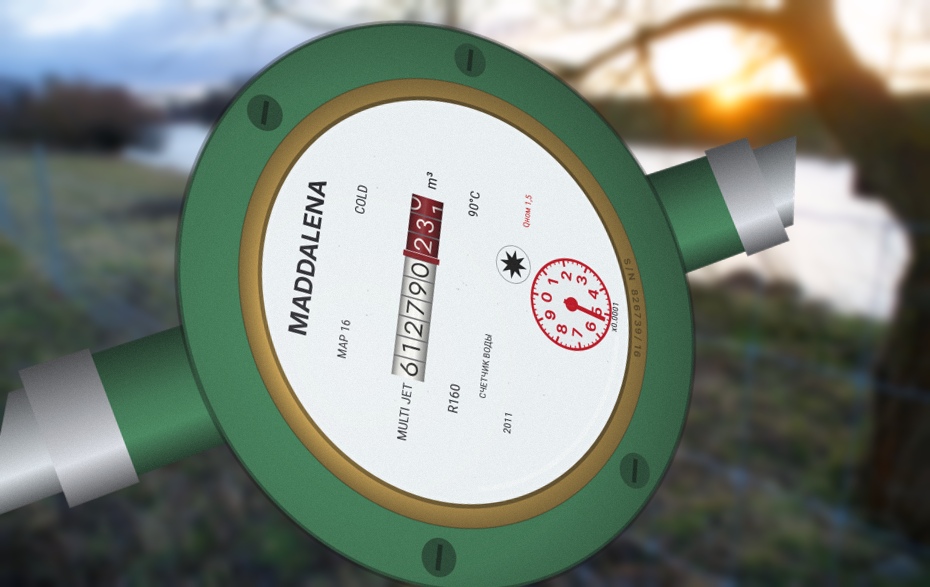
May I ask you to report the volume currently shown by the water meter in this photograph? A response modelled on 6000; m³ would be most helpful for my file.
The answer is 612790.2305; m³
